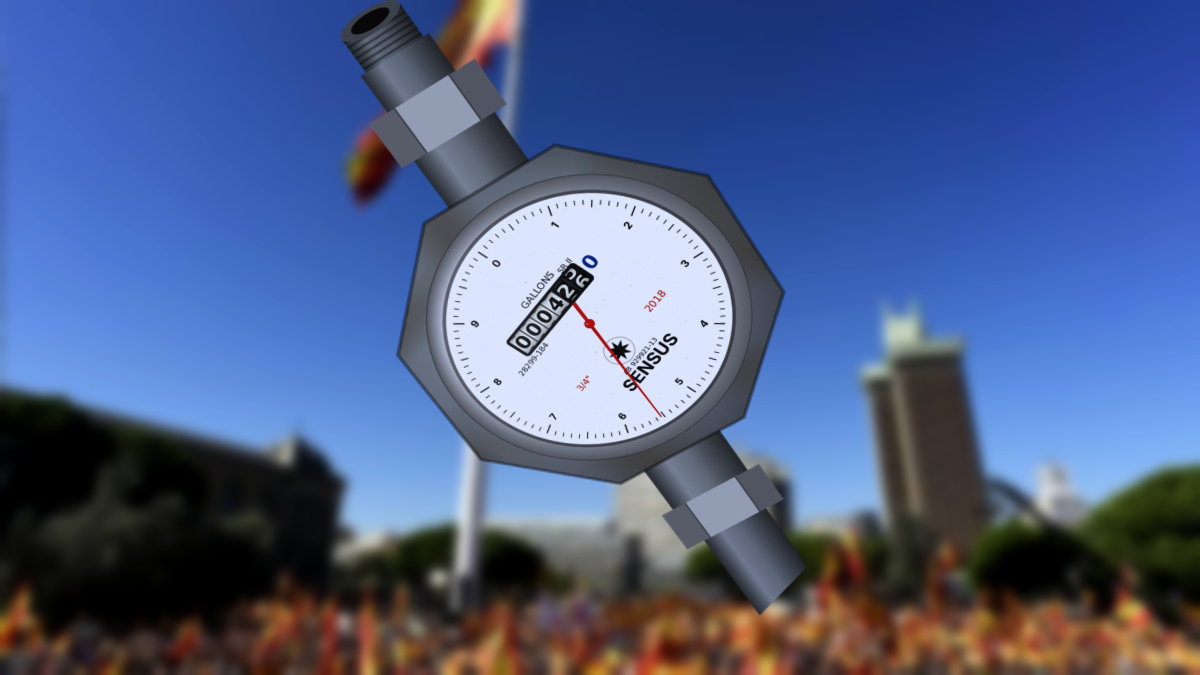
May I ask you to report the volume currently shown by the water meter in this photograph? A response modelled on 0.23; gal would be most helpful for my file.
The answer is 4255.5; gal
